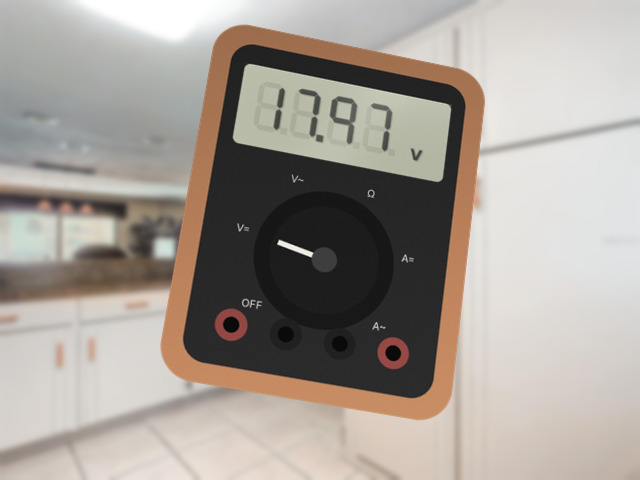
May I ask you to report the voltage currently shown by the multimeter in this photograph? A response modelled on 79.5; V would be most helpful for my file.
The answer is 17.97; V
